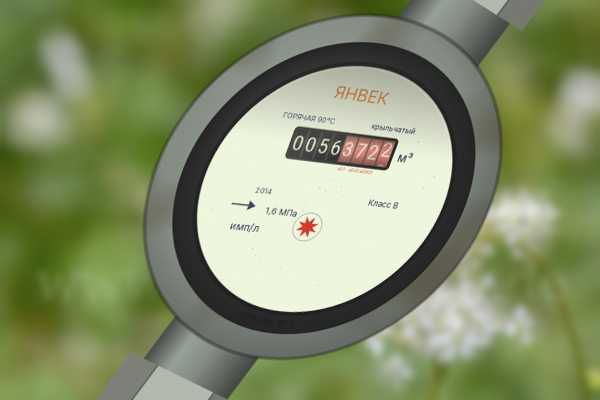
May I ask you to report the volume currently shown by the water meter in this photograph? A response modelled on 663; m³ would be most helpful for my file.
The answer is 56.3722; m³
